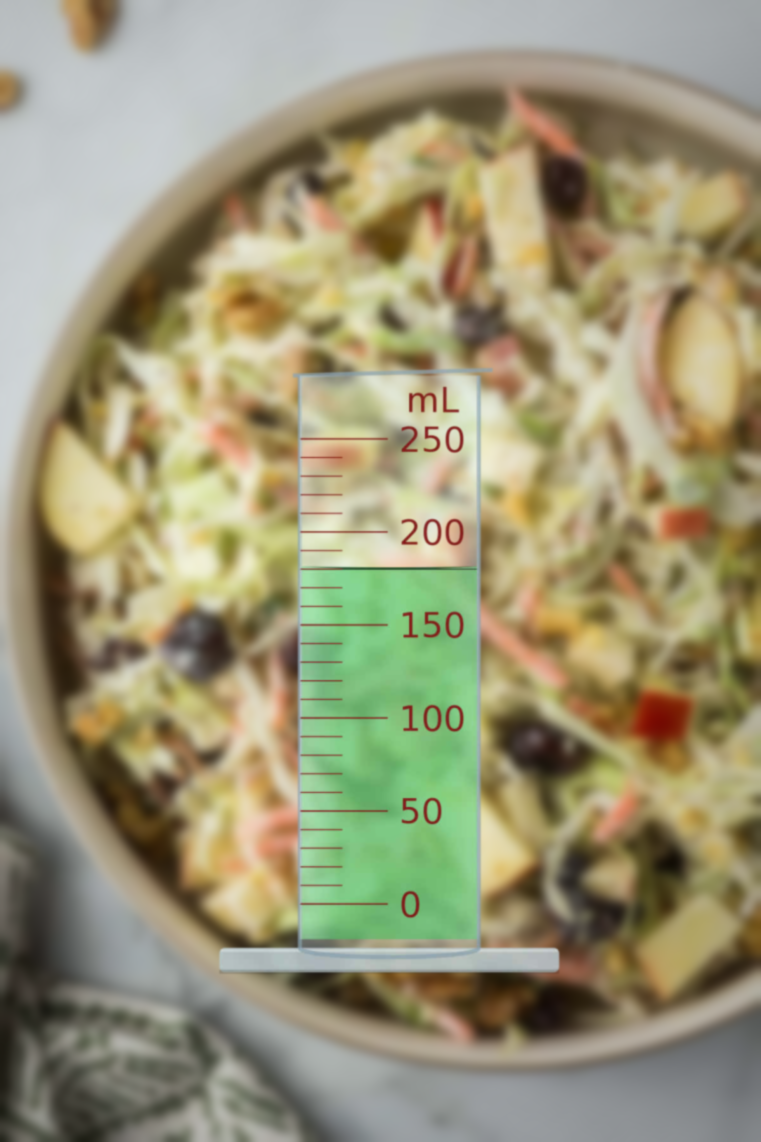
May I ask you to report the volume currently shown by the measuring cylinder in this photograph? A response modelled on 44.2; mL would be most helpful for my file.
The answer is 180; mL
